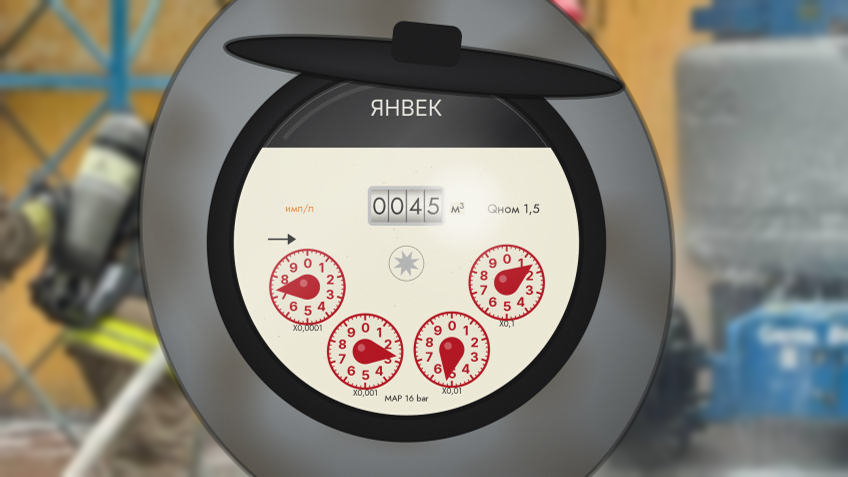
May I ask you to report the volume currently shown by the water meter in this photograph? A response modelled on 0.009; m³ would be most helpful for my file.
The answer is 45.1527; m³
